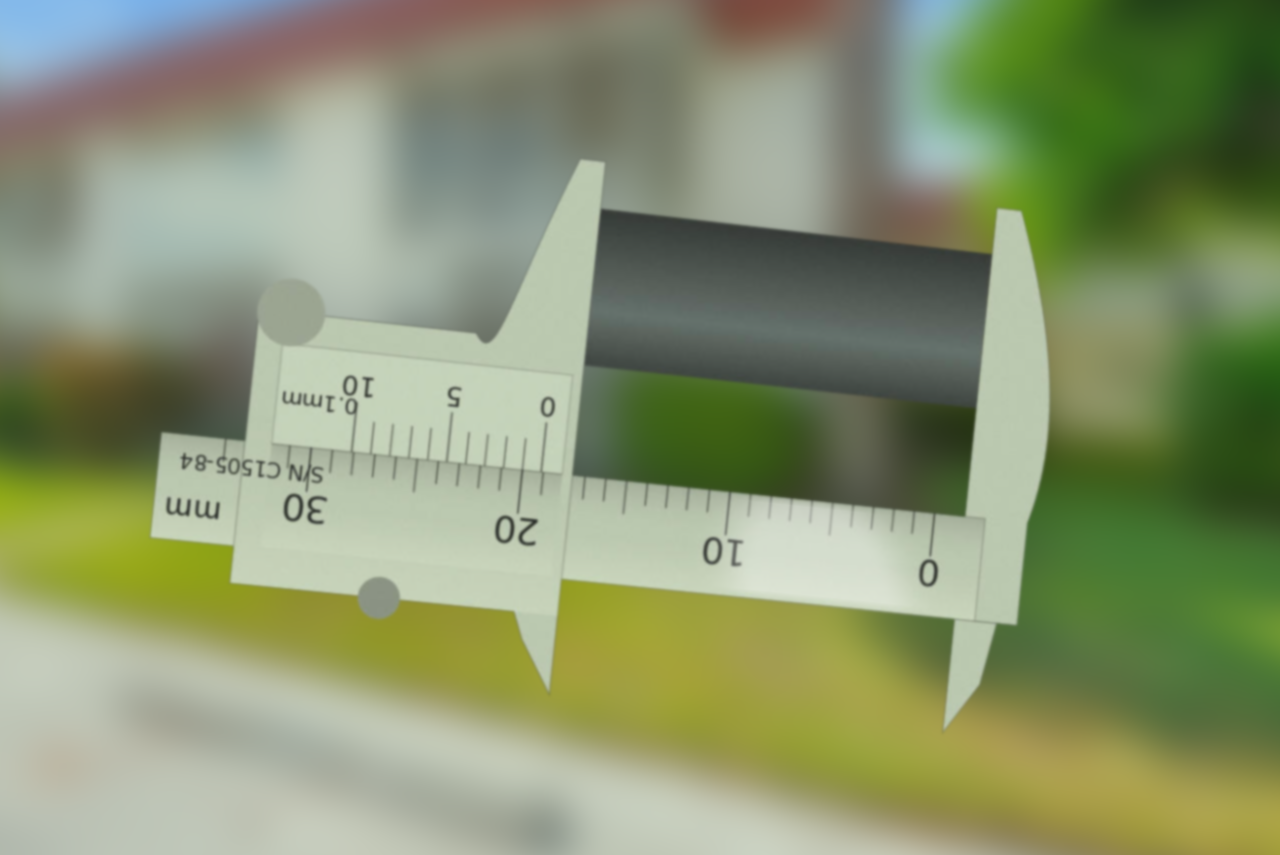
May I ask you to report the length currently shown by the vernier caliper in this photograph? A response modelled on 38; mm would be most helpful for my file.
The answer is 19.1; mm
